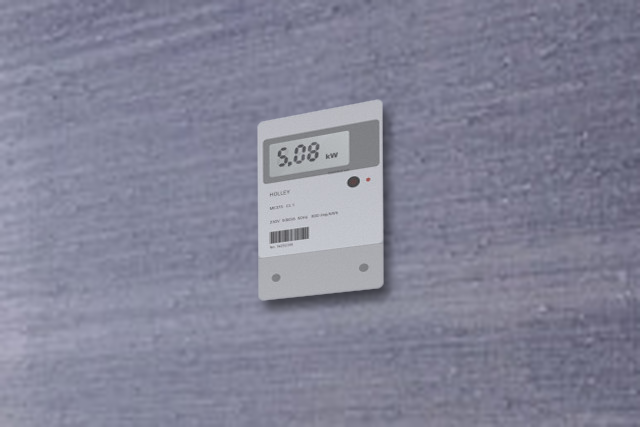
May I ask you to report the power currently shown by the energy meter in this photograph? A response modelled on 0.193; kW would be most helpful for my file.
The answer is 5.08; kW
